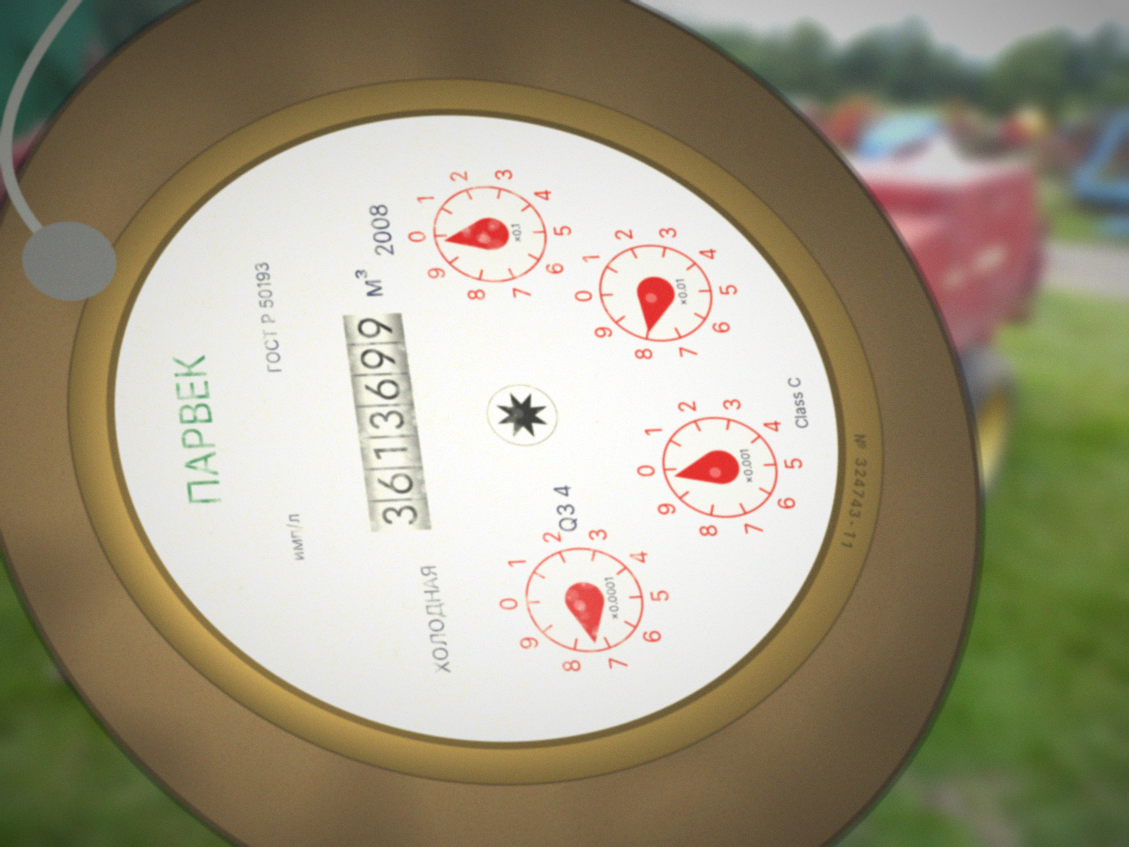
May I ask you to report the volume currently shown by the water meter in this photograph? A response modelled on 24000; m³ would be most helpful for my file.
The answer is 3613698.9797; m³
